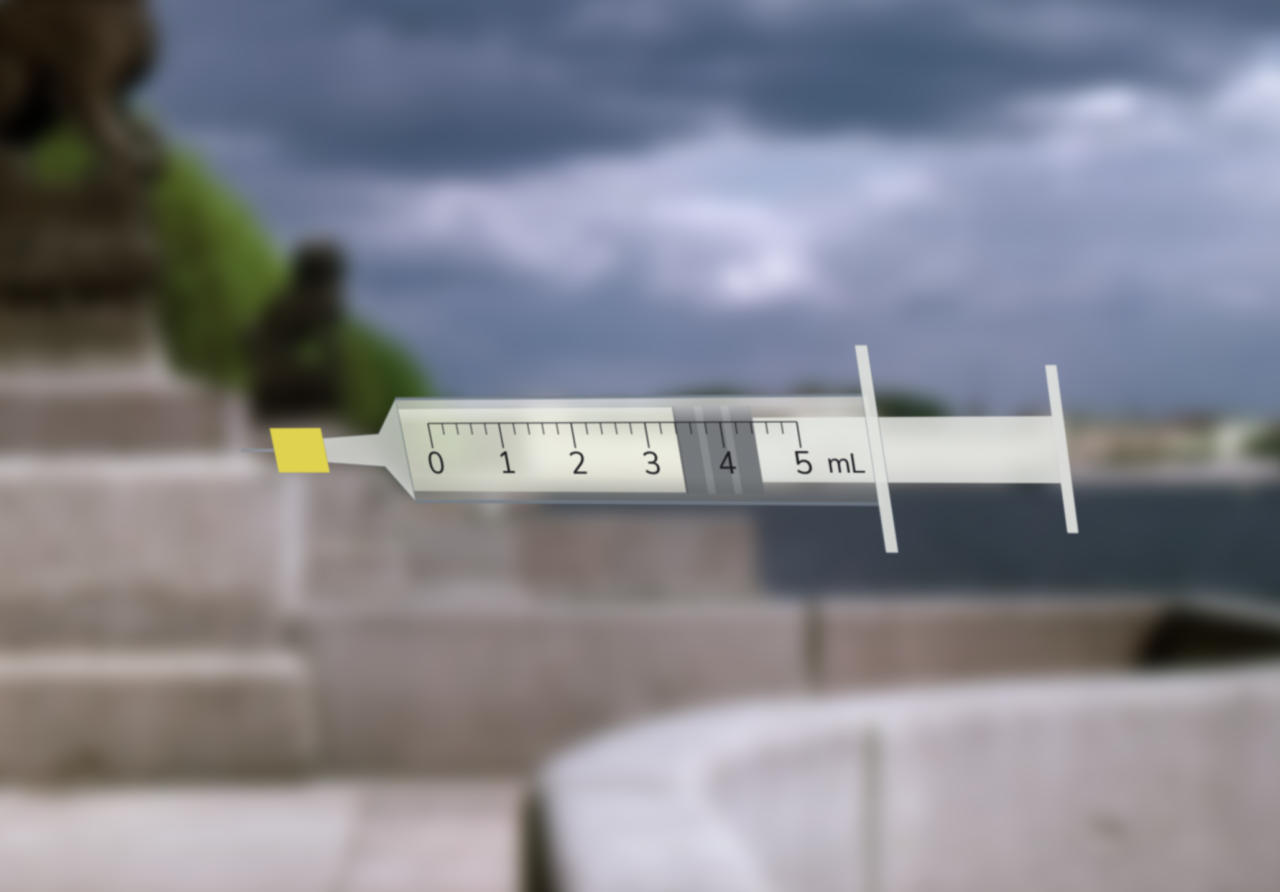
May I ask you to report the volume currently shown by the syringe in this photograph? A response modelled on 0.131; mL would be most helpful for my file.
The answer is 3.4; mL
